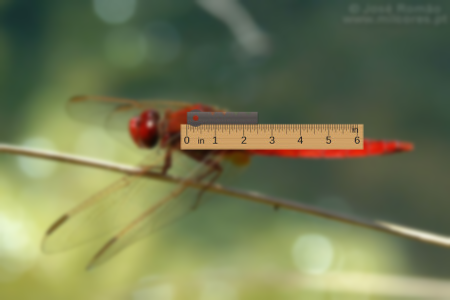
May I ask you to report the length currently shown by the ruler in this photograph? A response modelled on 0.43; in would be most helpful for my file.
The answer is 2.5; in
